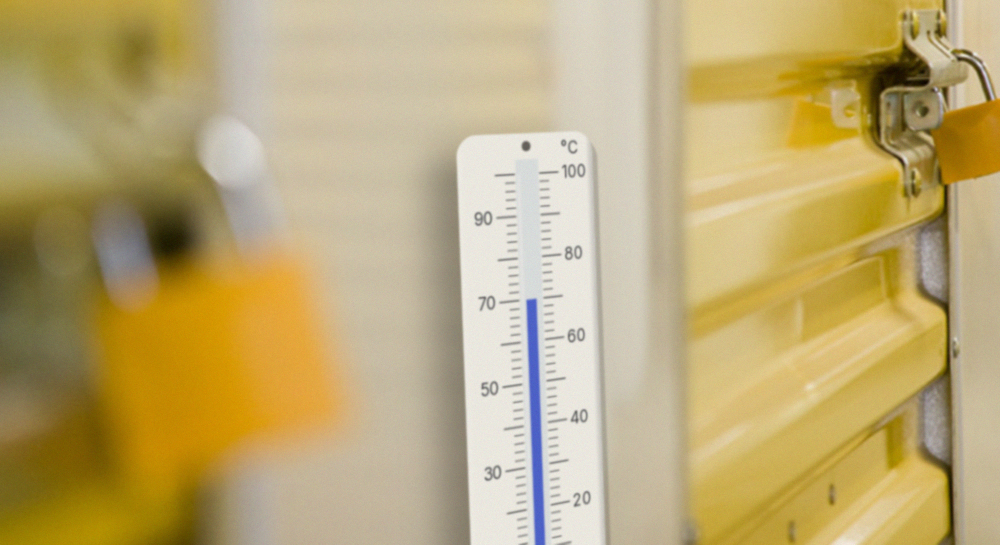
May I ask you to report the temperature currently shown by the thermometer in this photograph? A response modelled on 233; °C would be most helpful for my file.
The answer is 70; °C
